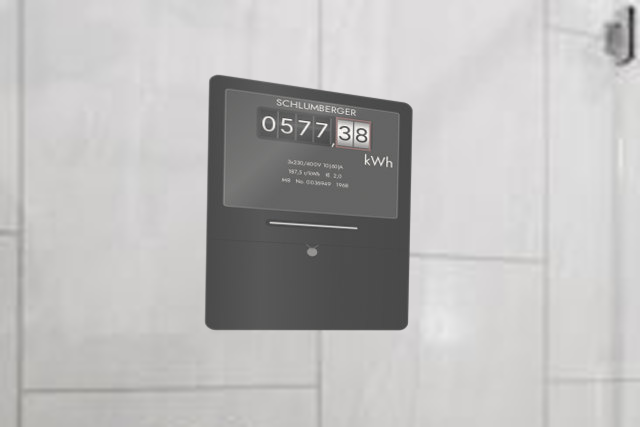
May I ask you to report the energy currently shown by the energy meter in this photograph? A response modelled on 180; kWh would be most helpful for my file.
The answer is 577.38; kWh
